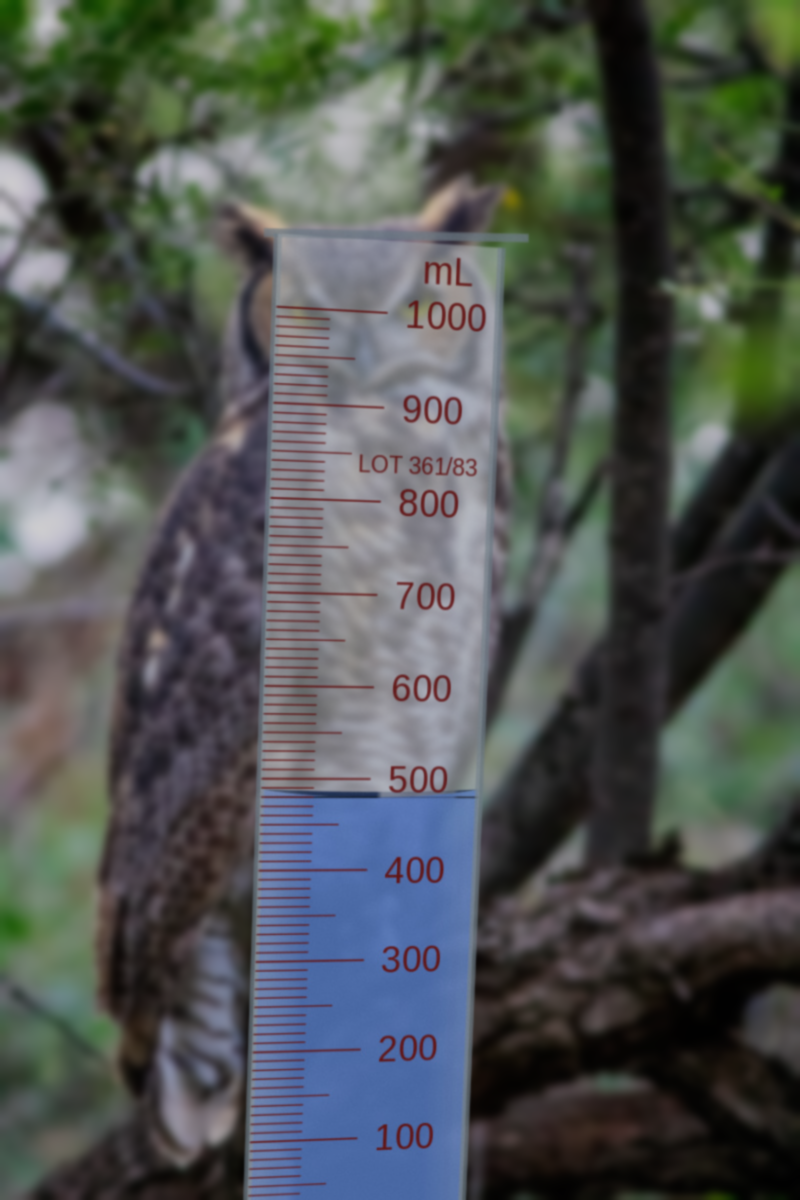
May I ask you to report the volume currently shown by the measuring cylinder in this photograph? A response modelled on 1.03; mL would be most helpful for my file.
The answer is 480; mL
